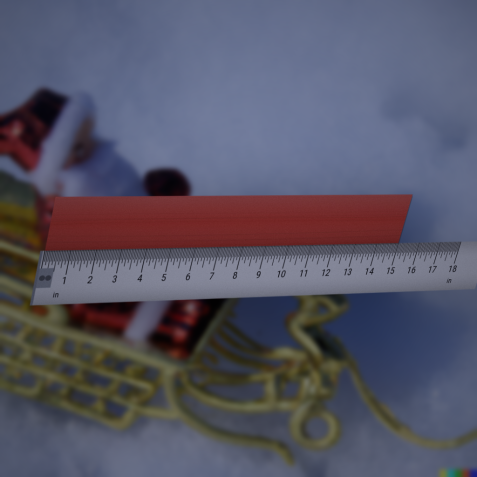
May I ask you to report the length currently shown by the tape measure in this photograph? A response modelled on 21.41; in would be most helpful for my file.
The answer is 15; in
